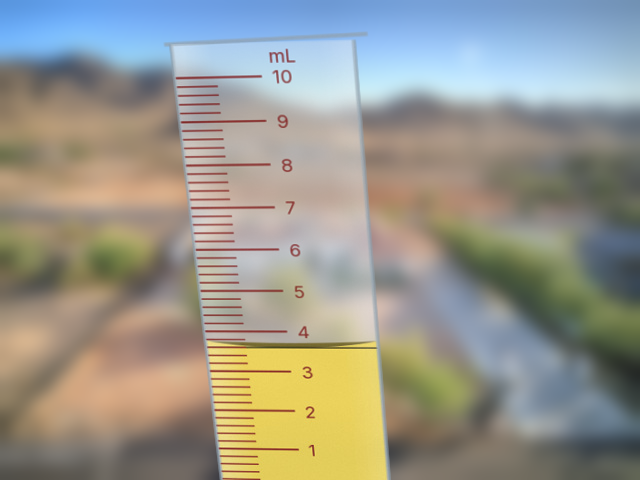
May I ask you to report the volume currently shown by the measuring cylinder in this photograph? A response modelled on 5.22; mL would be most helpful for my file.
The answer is 3.6; mL
